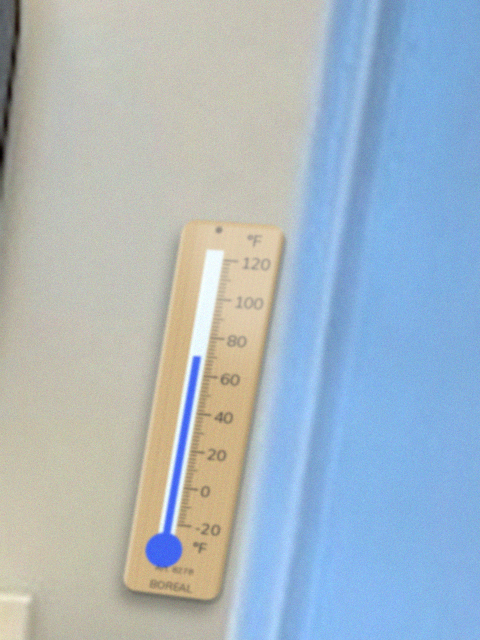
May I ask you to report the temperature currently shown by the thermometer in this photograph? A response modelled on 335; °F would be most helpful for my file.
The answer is 70; °F
